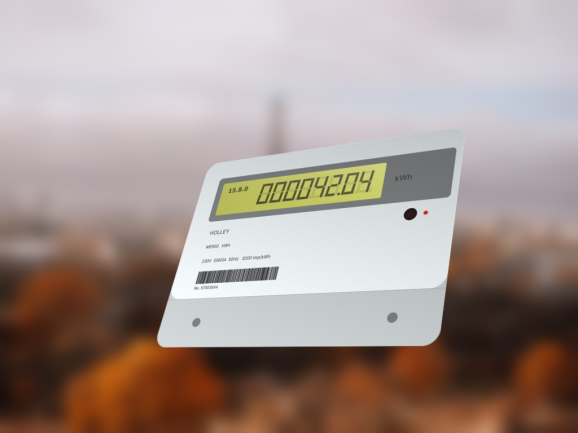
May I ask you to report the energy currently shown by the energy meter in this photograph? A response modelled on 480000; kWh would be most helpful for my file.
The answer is 42.04; kWh
